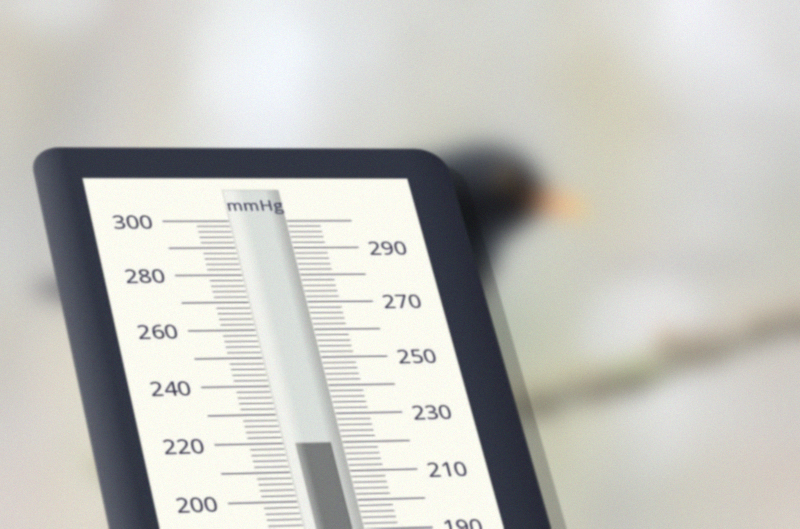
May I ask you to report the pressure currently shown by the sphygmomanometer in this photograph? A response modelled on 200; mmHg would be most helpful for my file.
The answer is 220; mmHg
